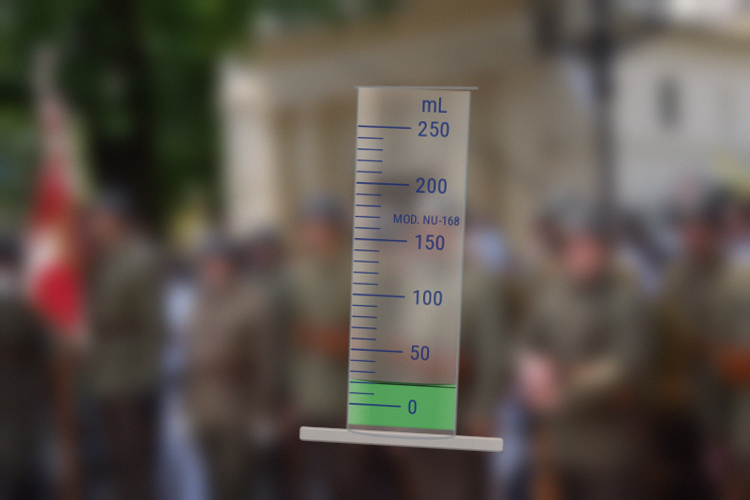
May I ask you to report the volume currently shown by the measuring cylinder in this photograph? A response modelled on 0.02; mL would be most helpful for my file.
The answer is 20; mL
